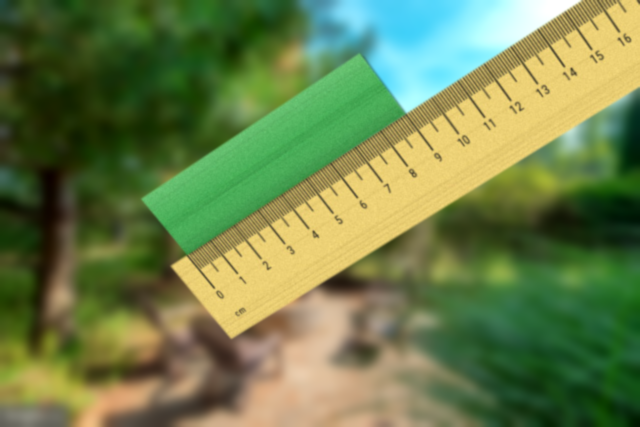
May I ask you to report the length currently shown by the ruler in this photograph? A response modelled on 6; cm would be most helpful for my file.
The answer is 9; cm
